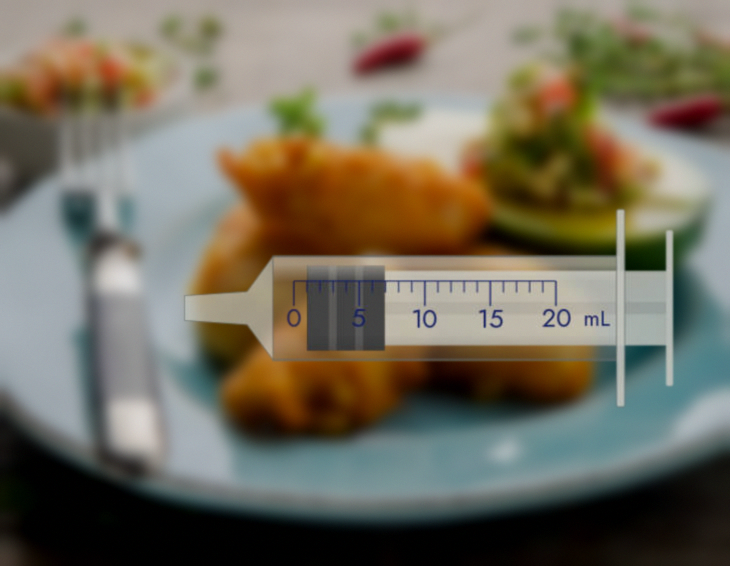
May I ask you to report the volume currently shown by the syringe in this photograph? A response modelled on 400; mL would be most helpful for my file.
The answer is 1; mL
